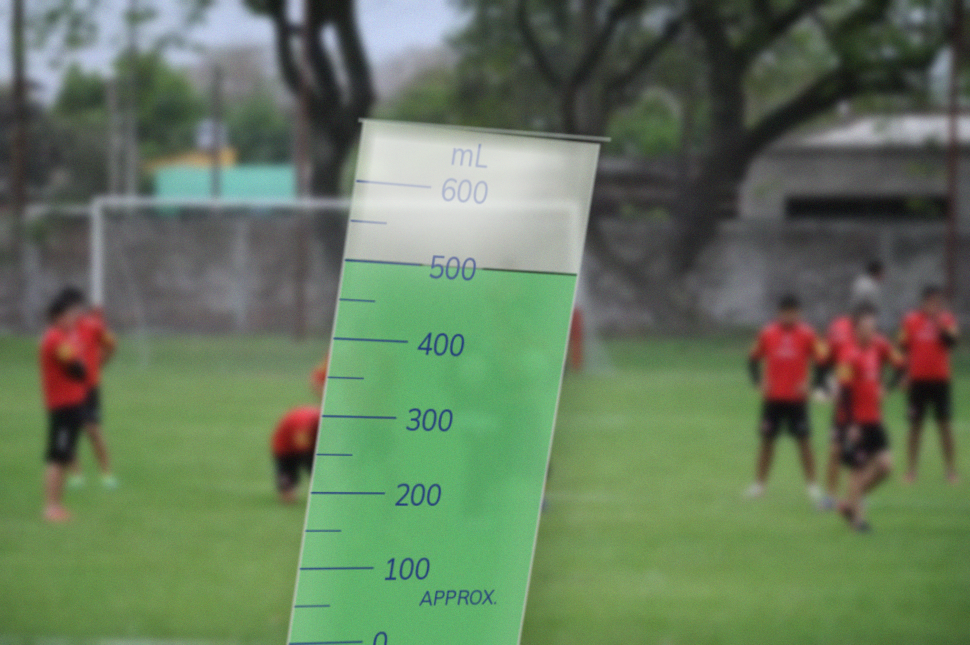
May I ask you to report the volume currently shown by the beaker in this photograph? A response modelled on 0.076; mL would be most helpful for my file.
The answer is 500; mL
